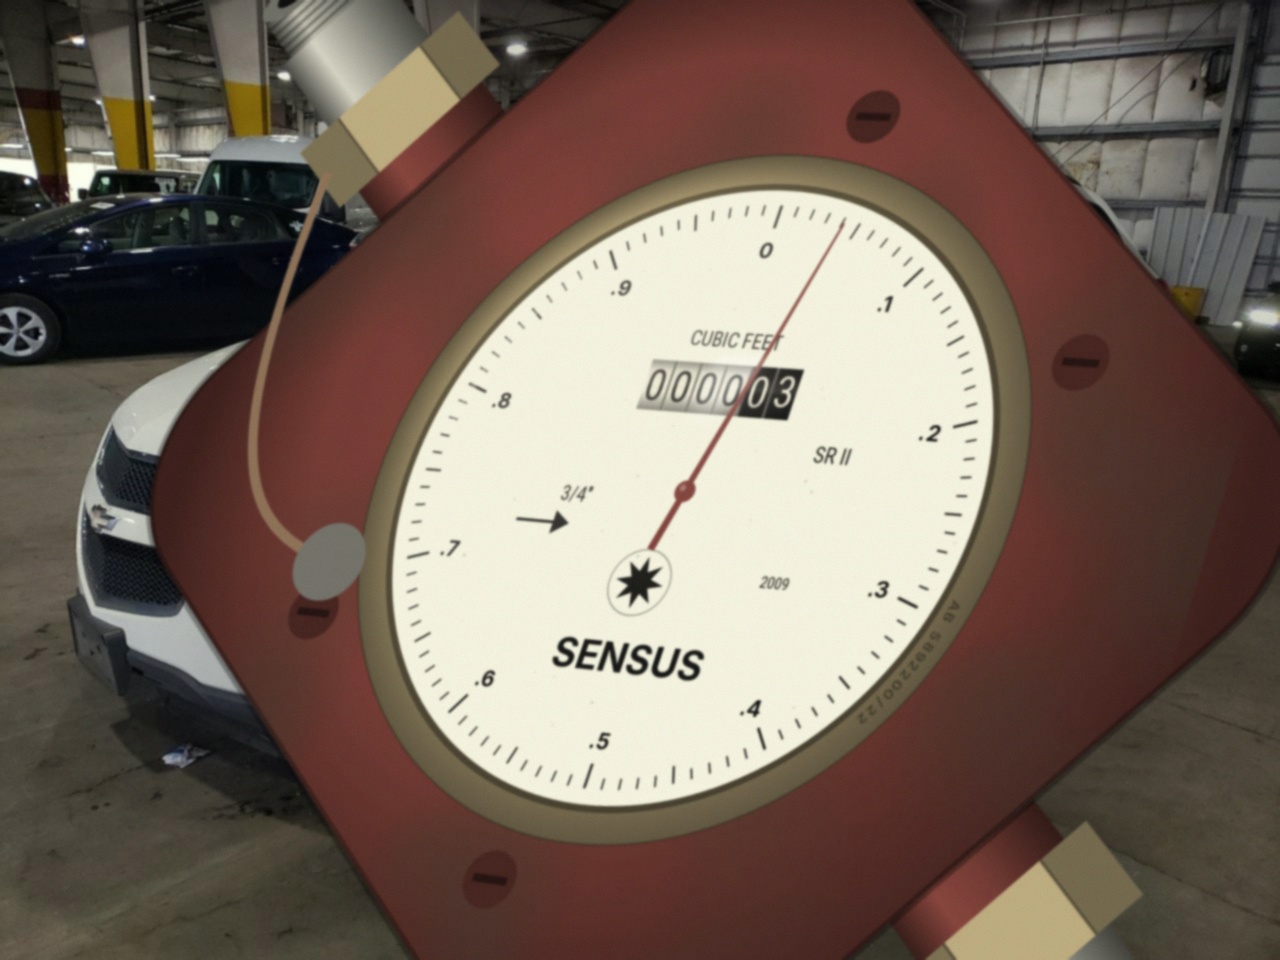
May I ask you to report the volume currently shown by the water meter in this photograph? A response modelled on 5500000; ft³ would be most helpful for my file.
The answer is 3.04; ft³
